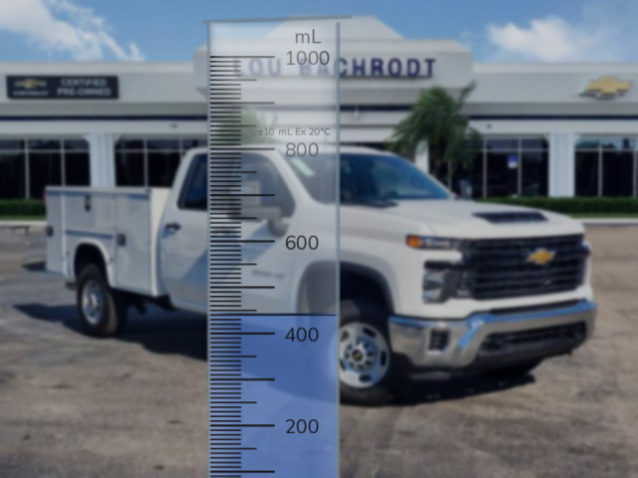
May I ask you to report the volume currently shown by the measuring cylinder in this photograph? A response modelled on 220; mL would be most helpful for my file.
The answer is 440; mL
